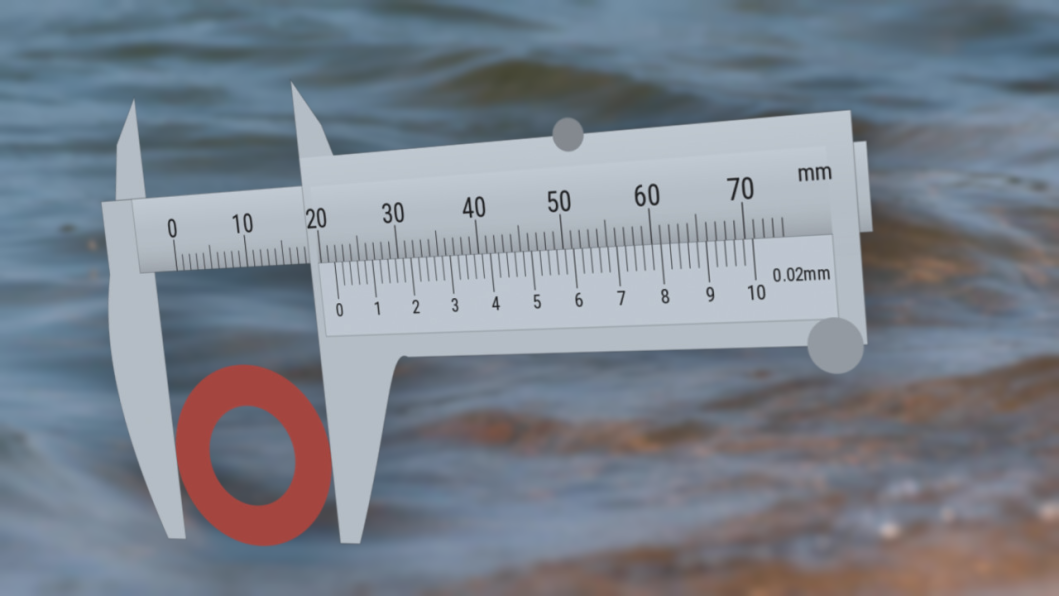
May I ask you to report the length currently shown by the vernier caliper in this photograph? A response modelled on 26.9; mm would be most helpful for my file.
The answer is 21.8; mm
